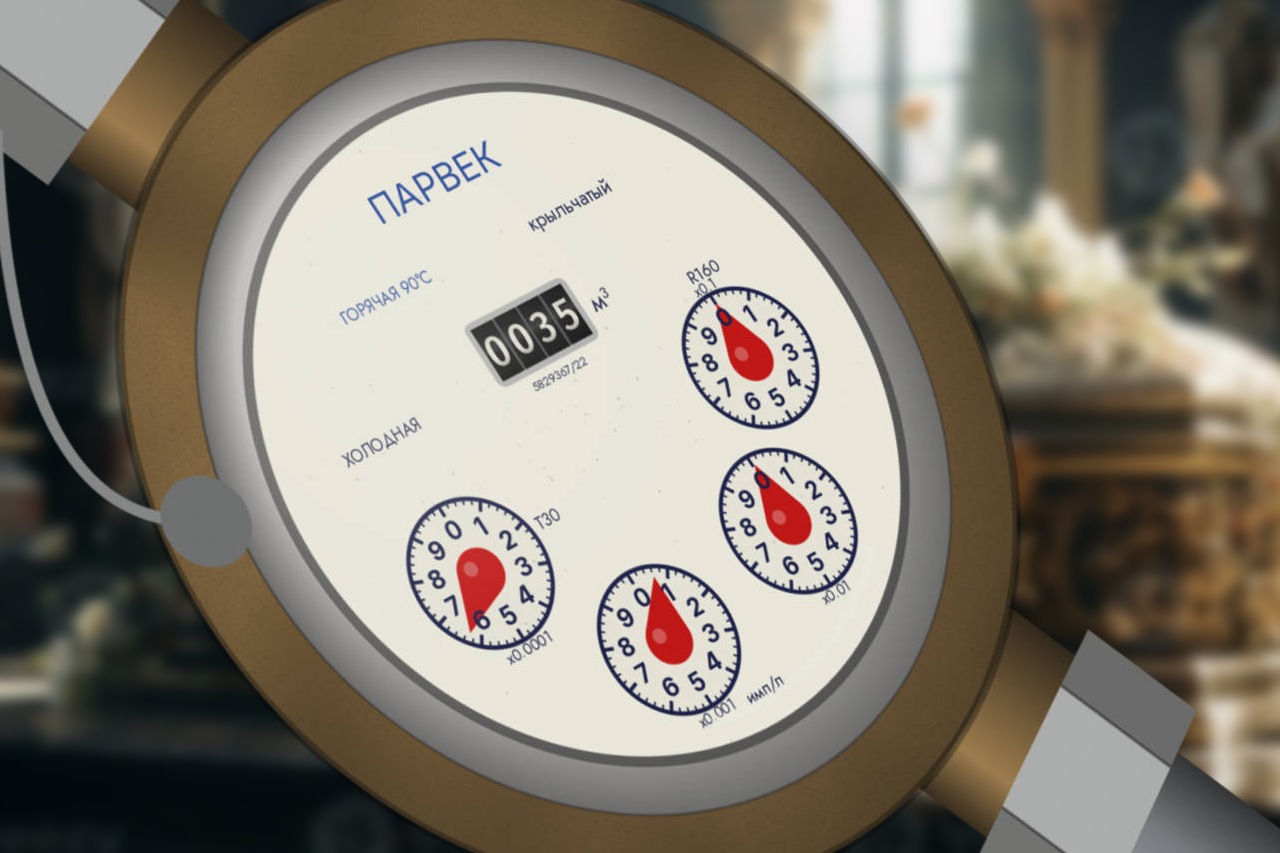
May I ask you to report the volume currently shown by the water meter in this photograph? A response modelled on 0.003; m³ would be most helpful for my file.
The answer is 35.0006; m³
